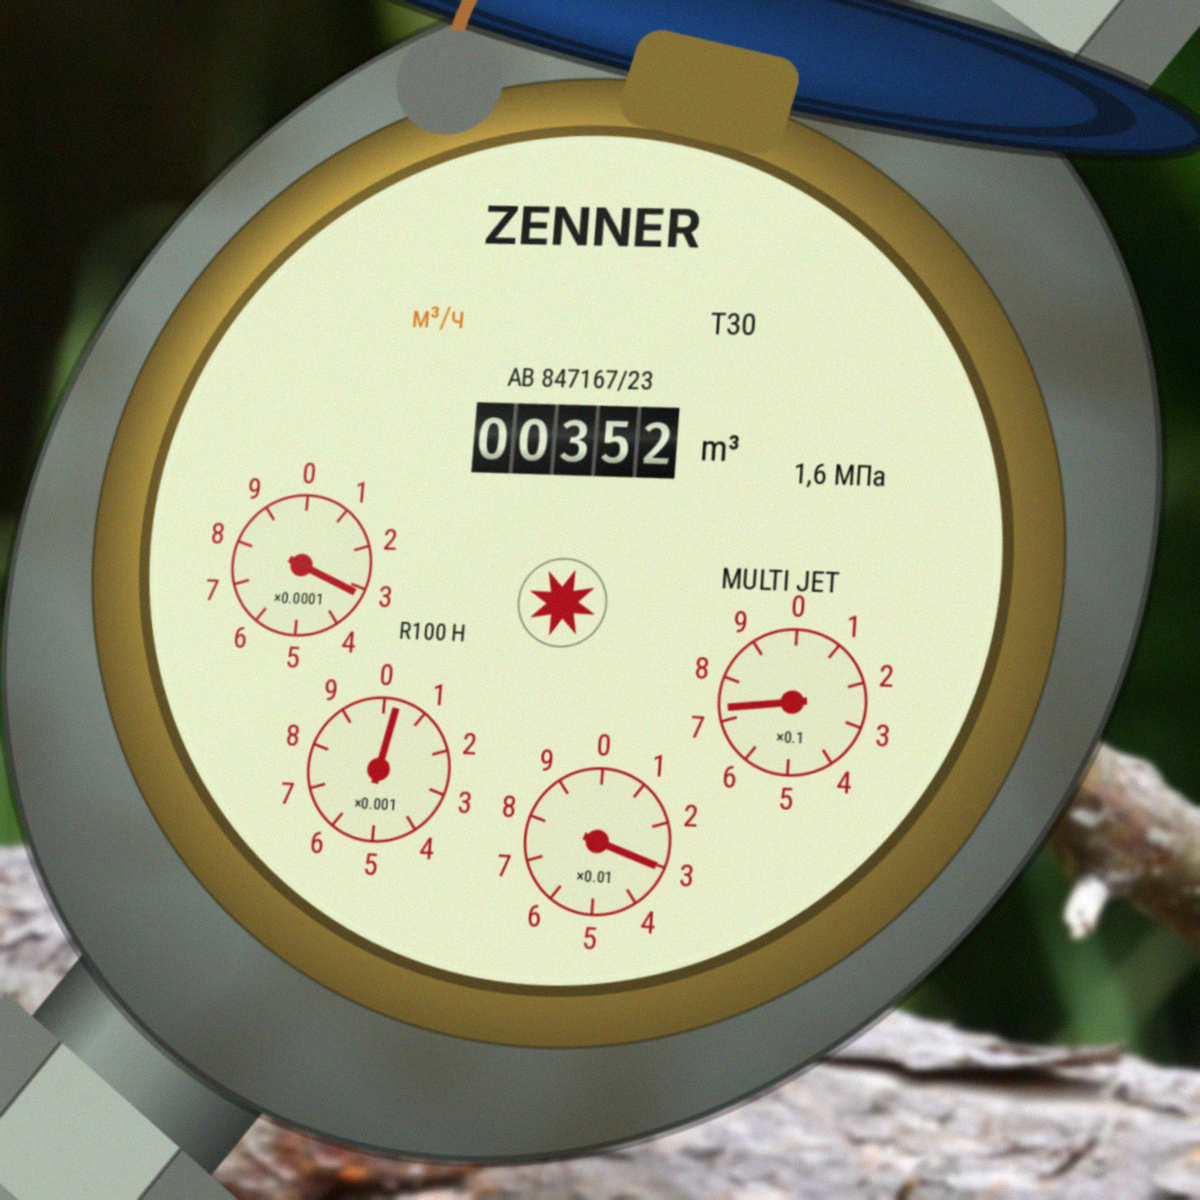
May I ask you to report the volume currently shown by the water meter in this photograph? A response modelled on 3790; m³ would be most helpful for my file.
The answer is 352.7303; m³
